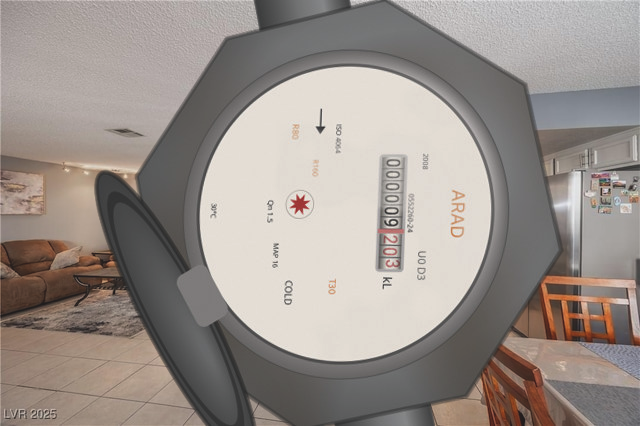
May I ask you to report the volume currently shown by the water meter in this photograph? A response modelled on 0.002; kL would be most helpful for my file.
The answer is 9.203; kL
